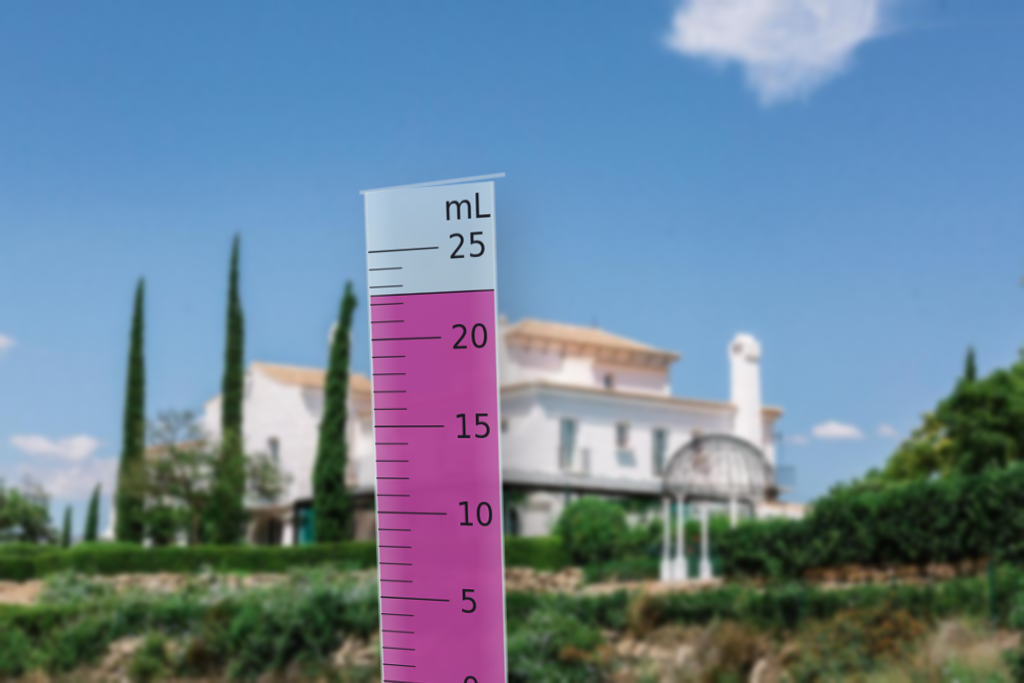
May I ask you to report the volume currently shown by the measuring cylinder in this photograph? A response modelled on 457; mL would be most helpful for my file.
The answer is 22.5; mL
